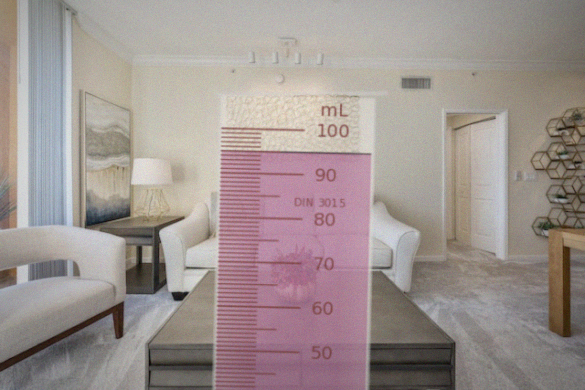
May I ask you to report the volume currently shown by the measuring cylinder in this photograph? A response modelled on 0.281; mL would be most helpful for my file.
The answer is 95; mL
